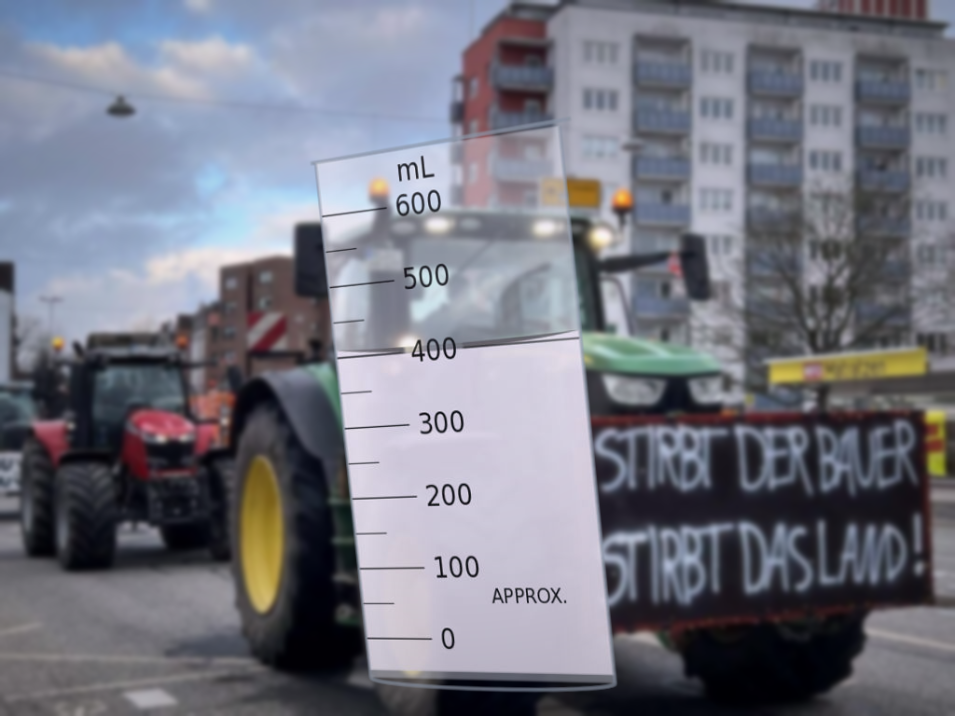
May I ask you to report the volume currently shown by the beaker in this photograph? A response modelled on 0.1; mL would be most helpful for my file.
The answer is 400; mL
